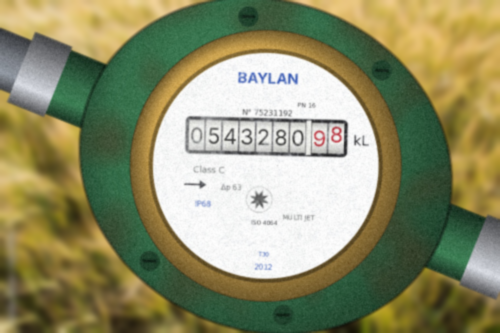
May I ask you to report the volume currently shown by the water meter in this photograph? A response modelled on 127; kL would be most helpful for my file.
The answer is 543280.98; kL
